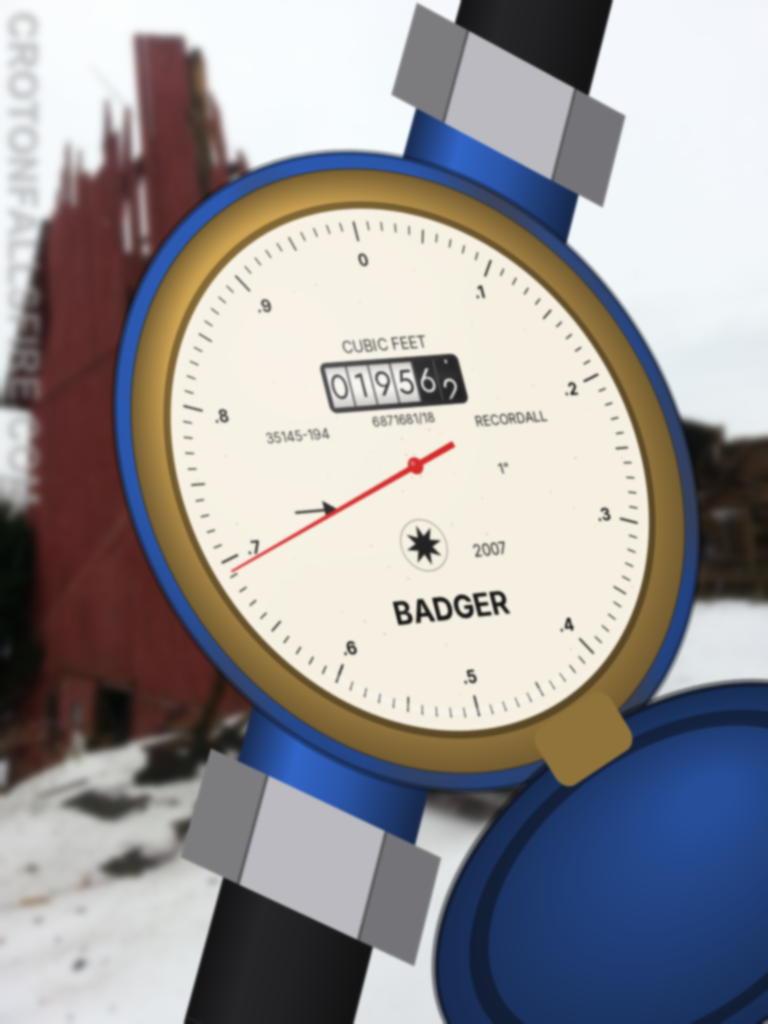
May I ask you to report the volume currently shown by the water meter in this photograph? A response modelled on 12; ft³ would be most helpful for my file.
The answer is 19561.69; ft³
